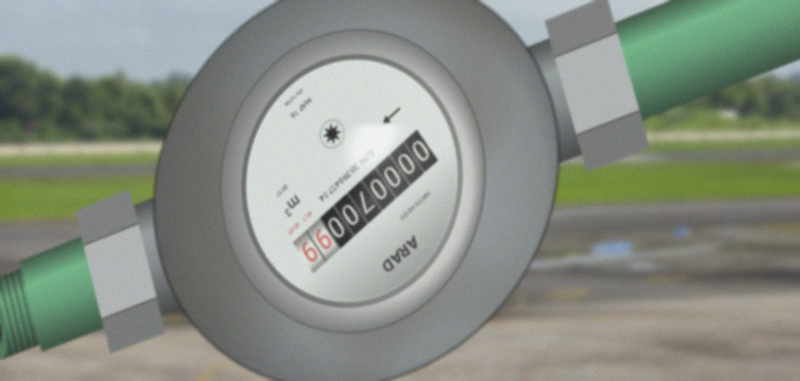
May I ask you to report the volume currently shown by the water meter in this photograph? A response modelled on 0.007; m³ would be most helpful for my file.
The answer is 700.99; m³
